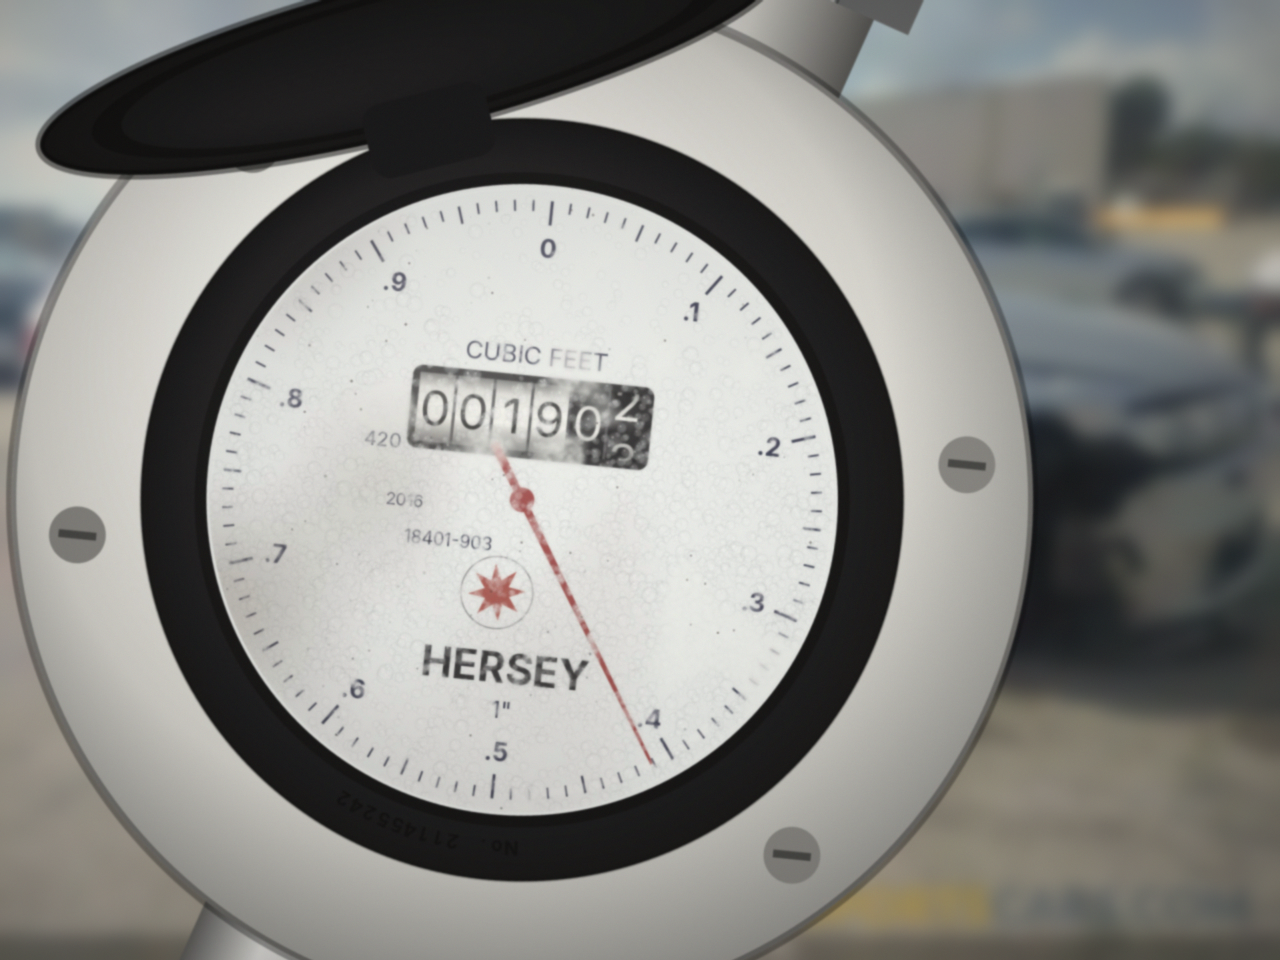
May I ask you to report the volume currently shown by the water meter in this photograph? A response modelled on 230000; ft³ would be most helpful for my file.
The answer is 1902.41; ft³
